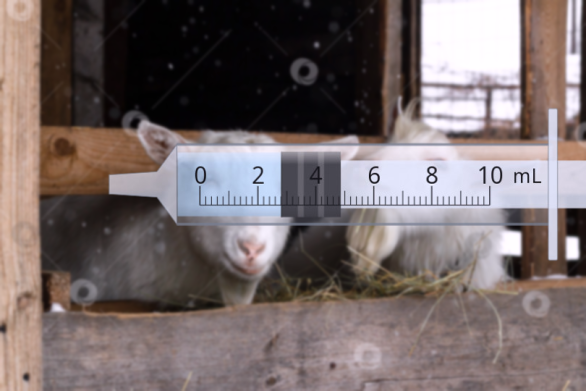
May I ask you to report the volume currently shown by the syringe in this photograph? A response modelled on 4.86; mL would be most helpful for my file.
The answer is 2.8; mL
